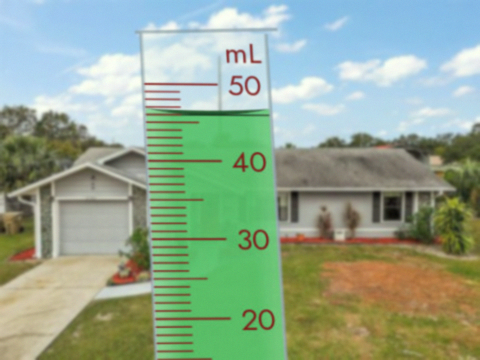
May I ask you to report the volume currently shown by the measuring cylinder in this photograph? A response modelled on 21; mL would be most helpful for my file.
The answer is 46; mL
